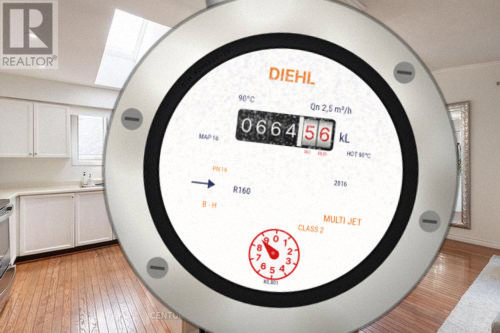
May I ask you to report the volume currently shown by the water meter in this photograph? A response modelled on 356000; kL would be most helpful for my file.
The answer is 664.568; kL
